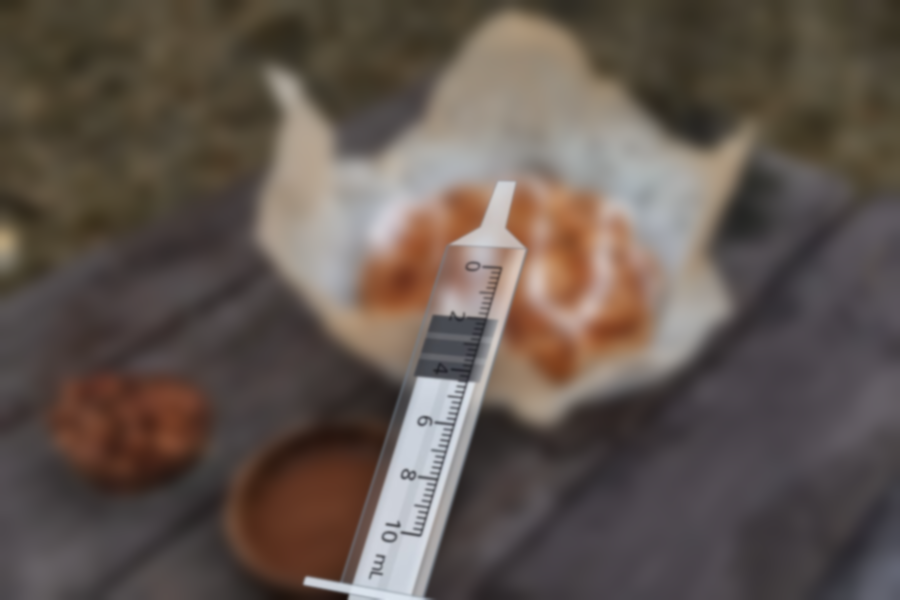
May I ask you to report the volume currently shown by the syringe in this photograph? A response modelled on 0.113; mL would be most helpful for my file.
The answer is 2; mL
